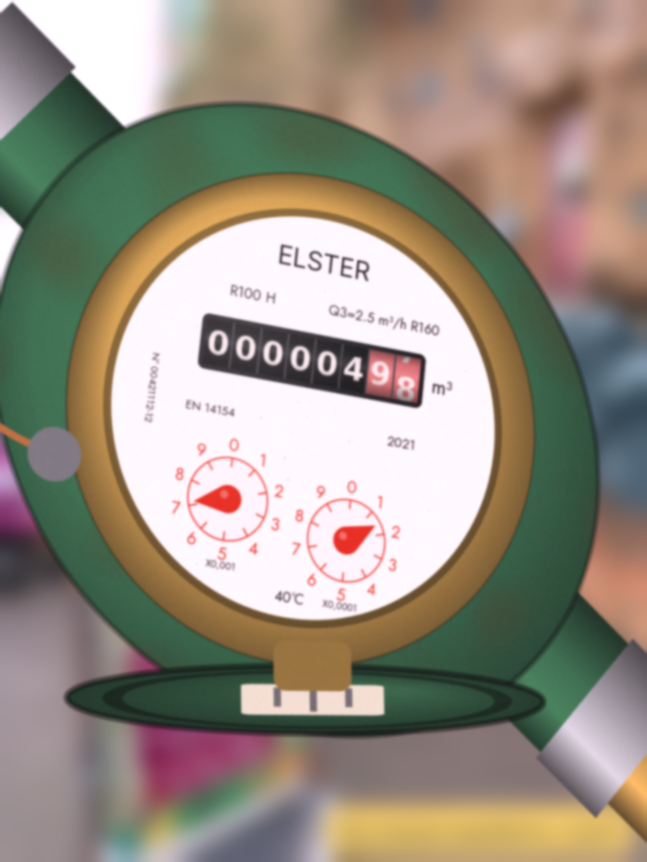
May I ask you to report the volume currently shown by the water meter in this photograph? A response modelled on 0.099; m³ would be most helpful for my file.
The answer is 4.9771; m³
